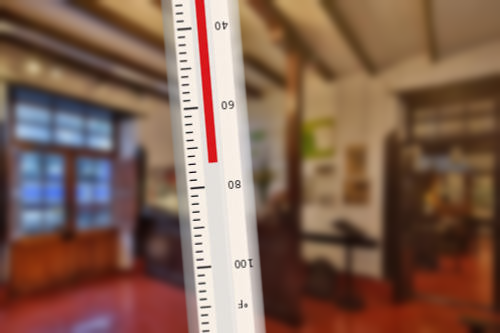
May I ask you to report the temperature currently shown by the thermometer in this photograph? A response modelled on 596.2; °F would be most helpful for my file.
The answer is 74; °F
